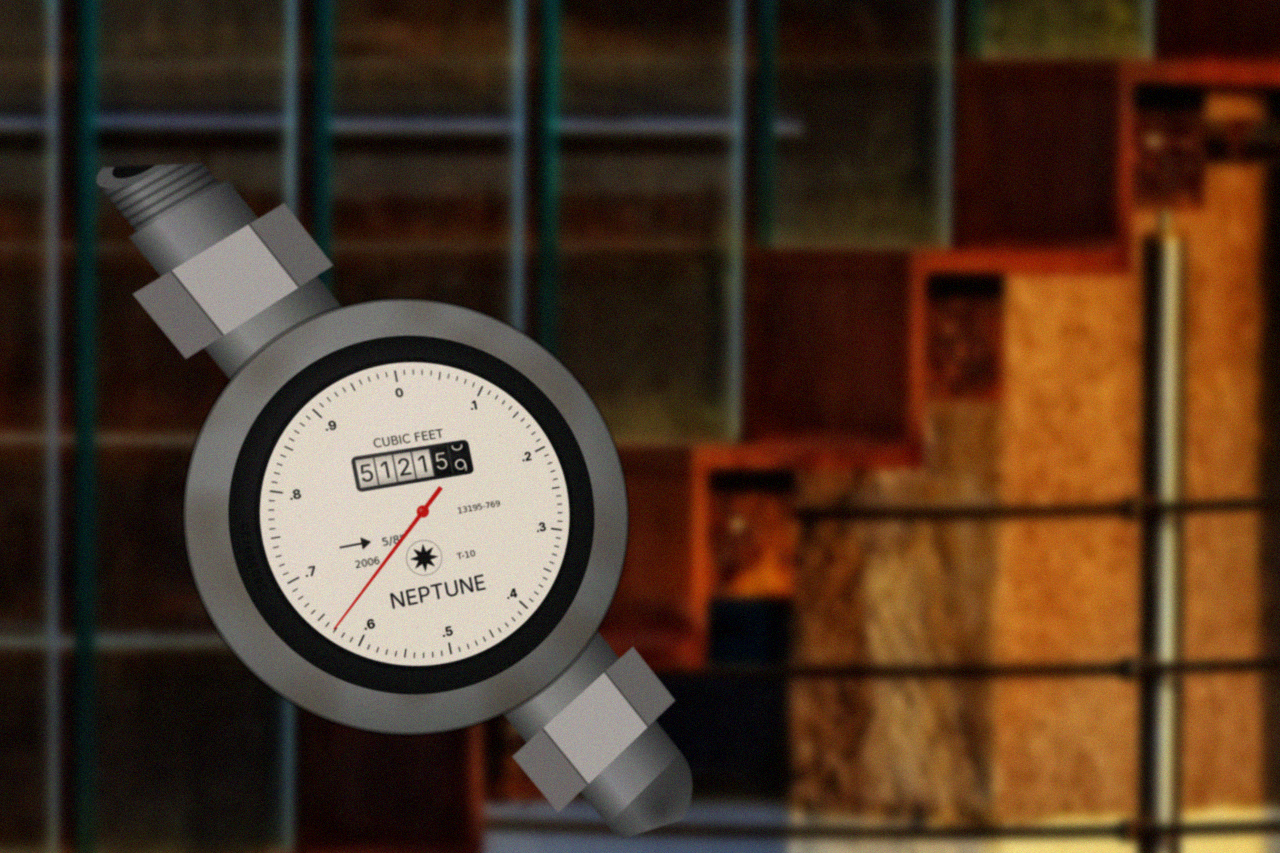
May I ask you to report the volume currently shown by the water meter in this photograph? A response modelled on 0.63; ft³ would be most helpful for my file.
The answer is 512158.63; ft³
